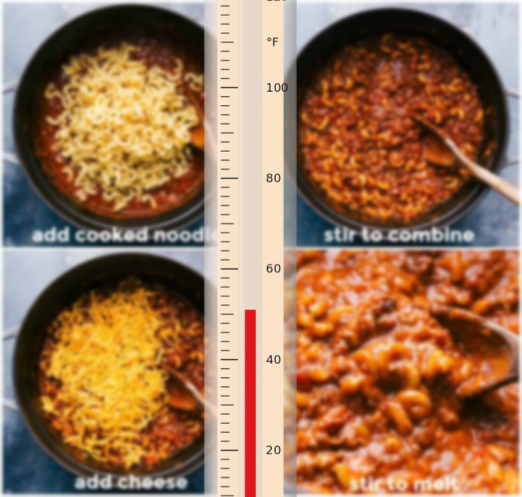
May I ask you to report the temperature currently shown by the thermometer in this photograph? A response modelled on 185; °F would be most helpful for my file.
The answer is 51; °F
